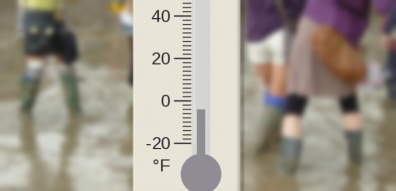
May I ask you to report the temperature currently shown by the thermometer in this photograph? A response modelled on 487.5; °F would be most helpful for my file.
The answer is -4; °F
